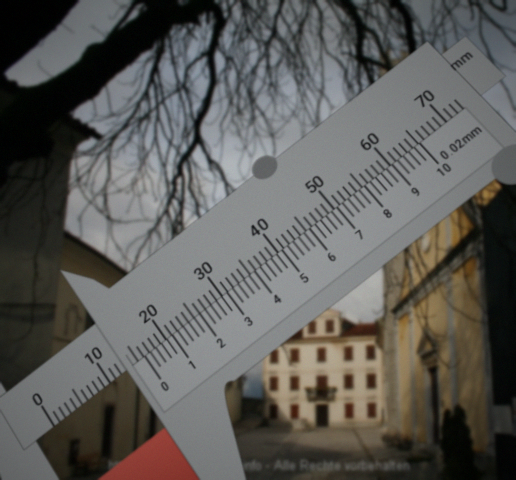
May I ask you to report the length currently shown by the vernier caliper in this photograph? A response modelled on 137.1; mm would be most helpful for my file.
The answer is 16.2; mm
